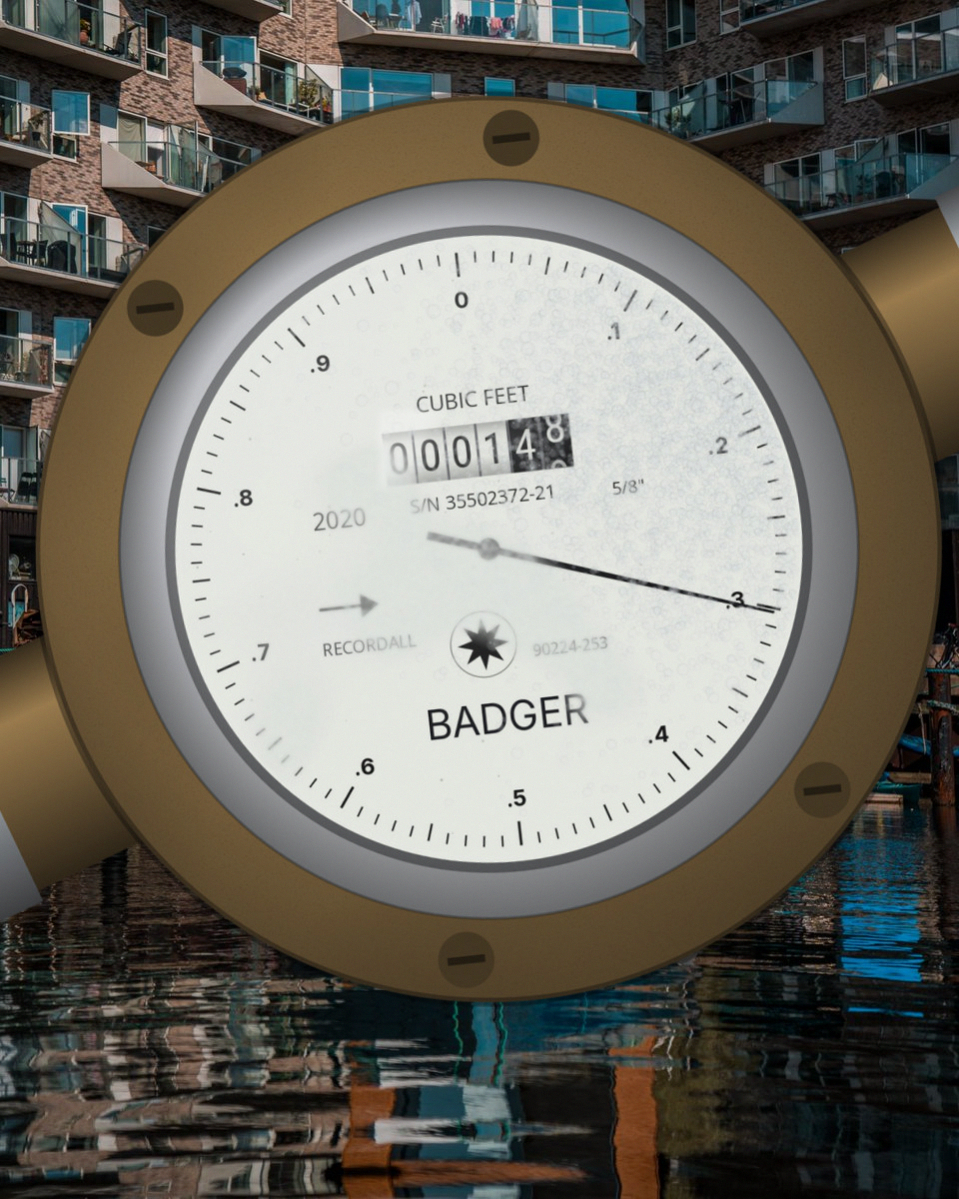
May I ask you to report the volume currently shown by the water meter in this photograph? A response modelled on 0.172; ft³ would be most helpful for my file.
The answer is 148.30; ft³
